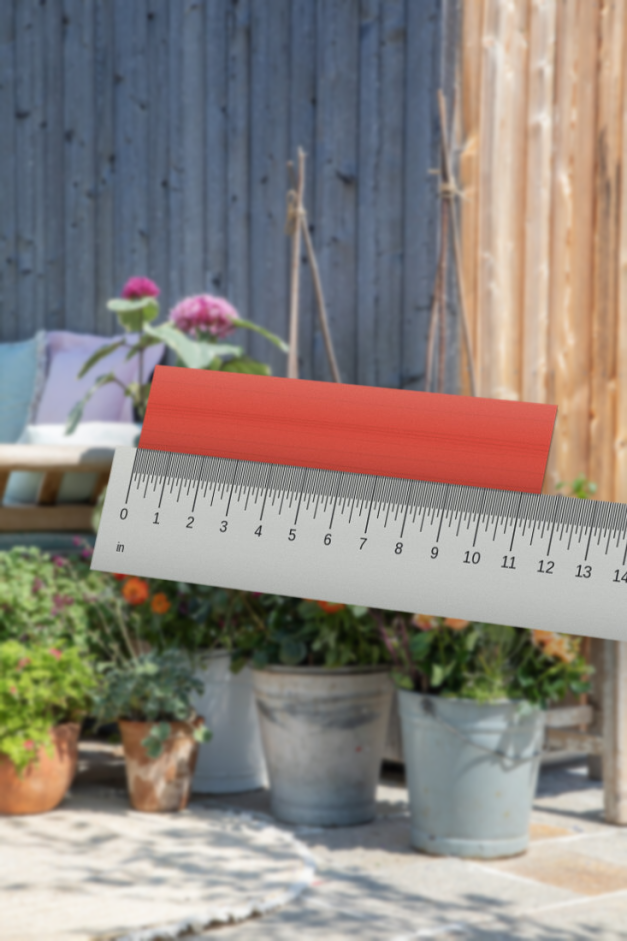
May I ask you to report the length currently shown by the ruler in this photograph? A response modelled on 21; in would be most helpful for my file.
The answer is 11.5; in
